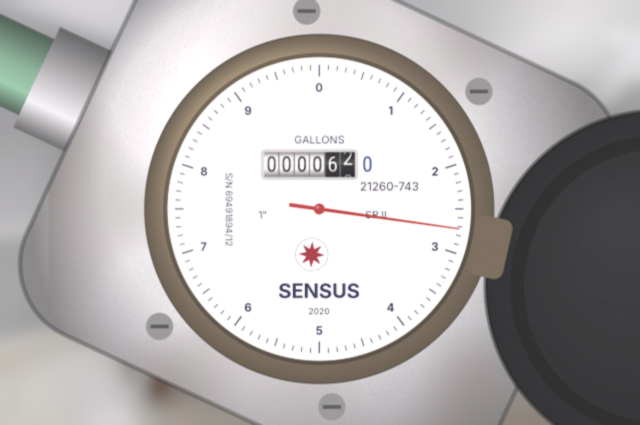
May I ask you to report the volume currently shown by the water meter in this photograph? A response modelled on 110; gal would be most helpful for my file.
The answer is 622.7; gal
